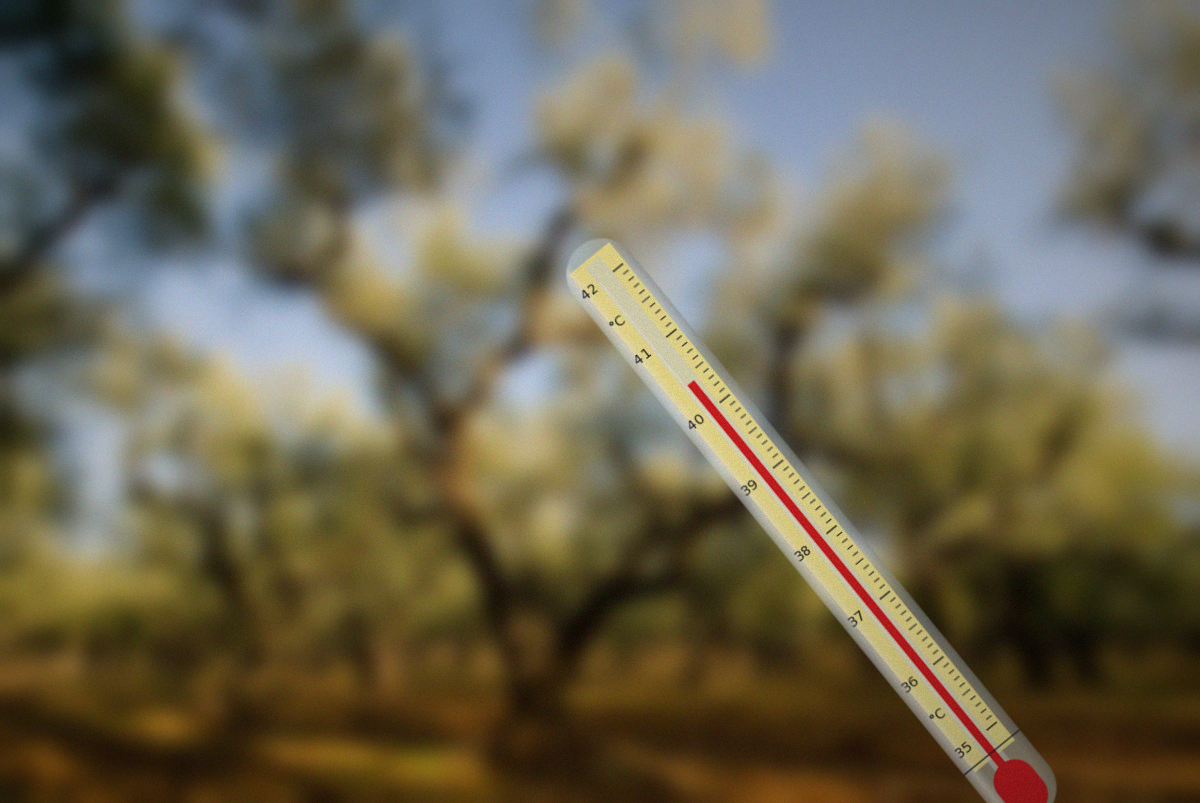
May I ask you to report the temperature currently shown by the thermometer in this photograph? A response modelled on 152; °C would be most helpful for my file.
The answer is 40.4; °C
